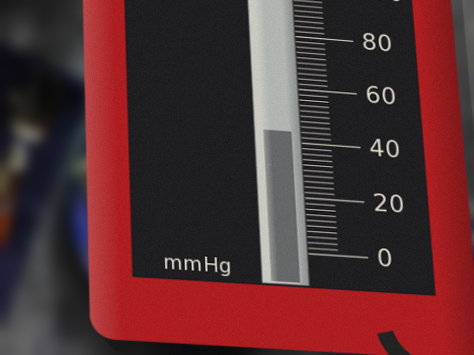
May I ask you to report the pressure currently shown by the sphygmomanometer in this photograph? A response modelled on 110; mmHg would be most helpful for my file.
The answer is 44; mmHg
